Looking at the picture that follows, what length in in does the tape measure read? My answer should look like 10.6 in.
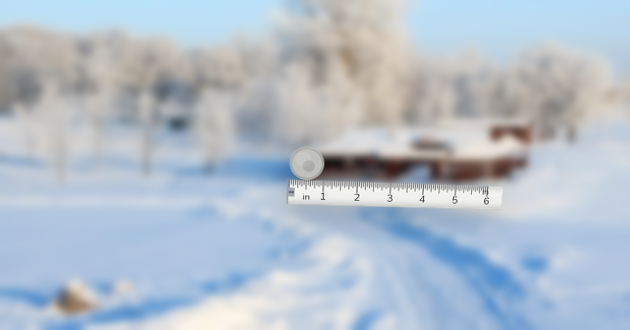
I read 1 in
